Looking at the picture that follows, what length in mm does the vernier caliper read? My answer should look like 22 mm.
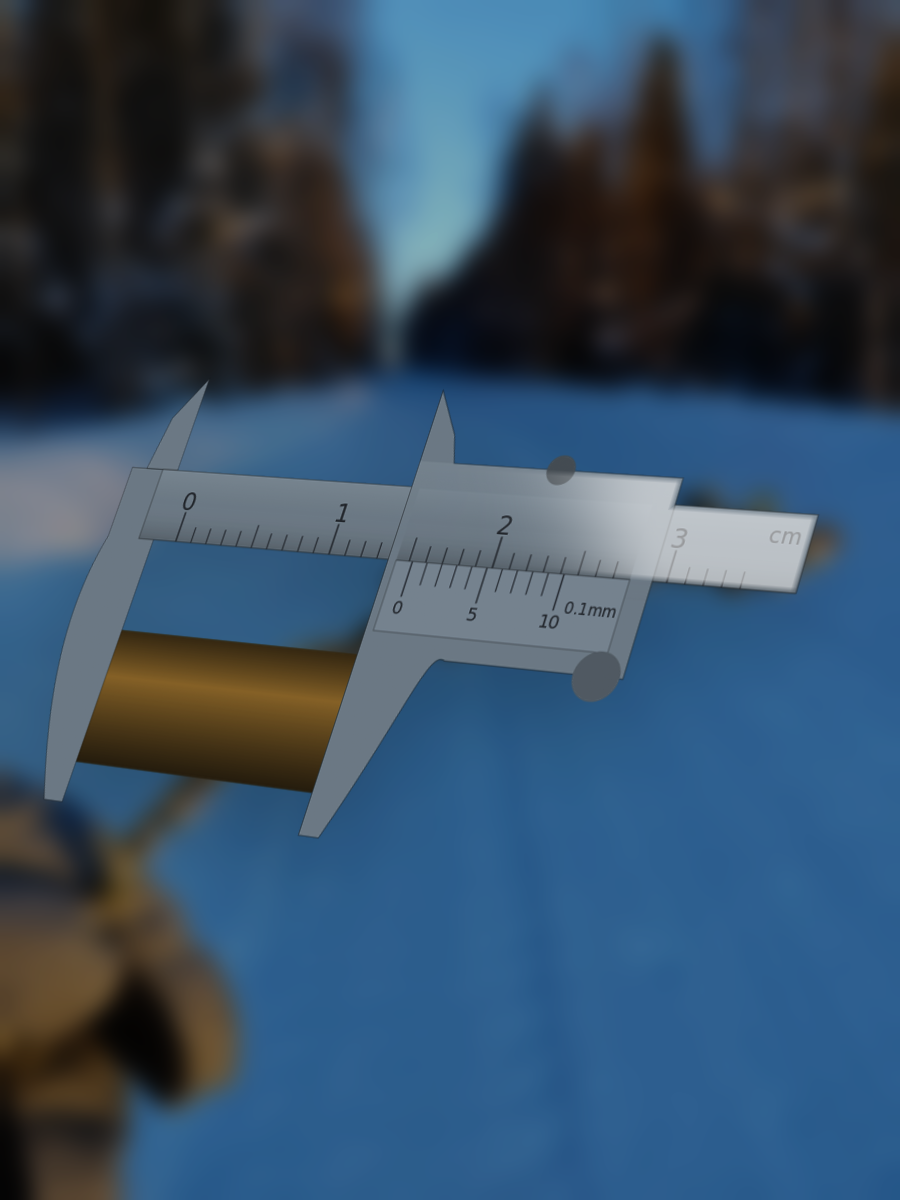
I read 15.2 mm
